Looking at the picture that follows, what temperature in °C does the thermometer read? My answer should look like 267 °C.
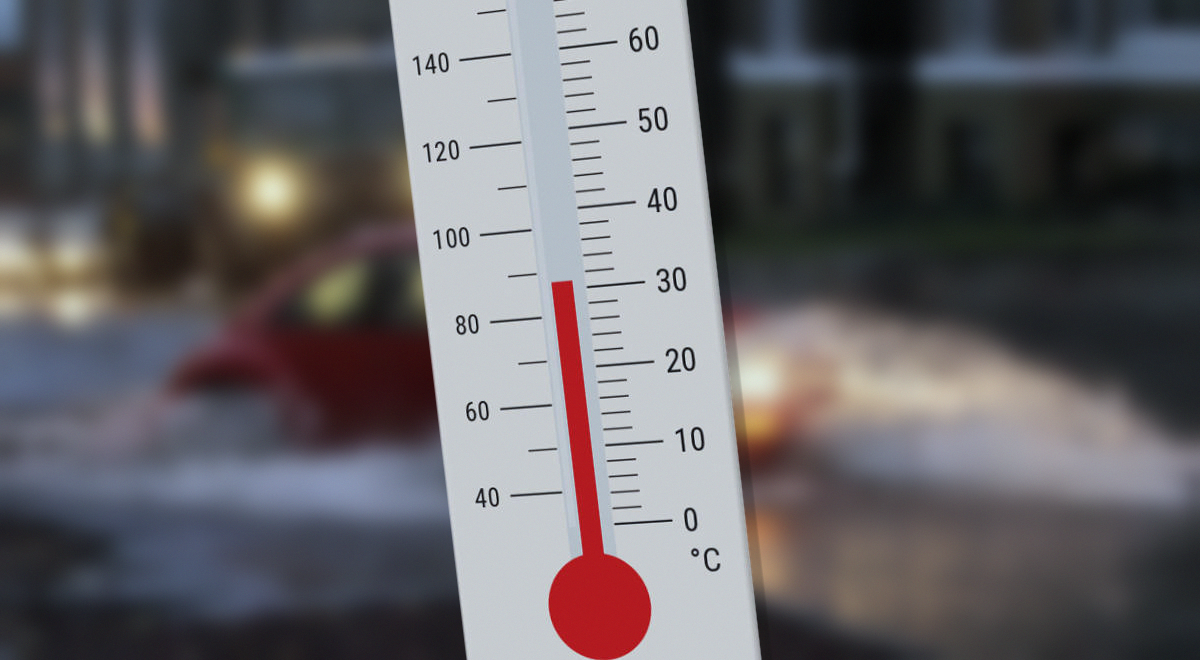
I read 31 °C
